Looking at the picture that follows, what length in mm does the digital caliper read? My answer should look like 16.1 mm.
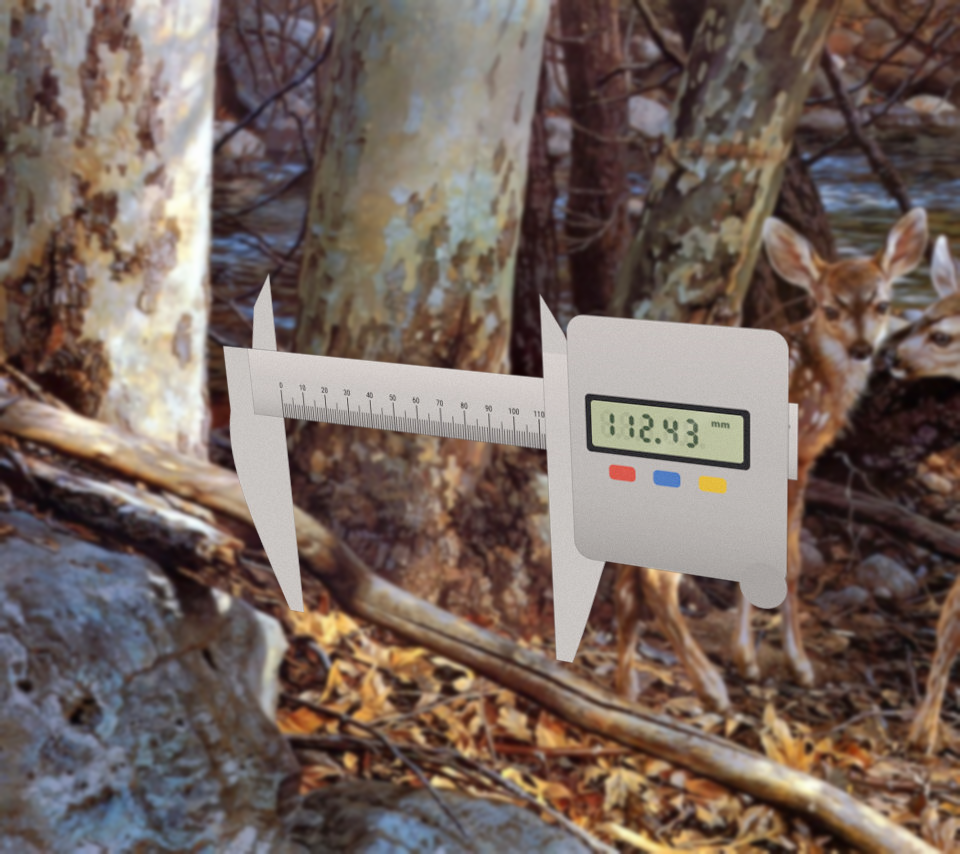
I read 112.43 mm
